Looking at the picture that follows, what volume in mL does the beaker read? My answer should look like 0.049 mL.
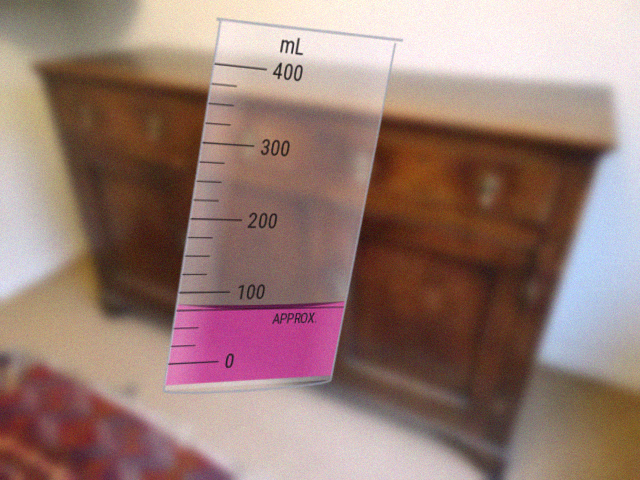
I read 75 mL
